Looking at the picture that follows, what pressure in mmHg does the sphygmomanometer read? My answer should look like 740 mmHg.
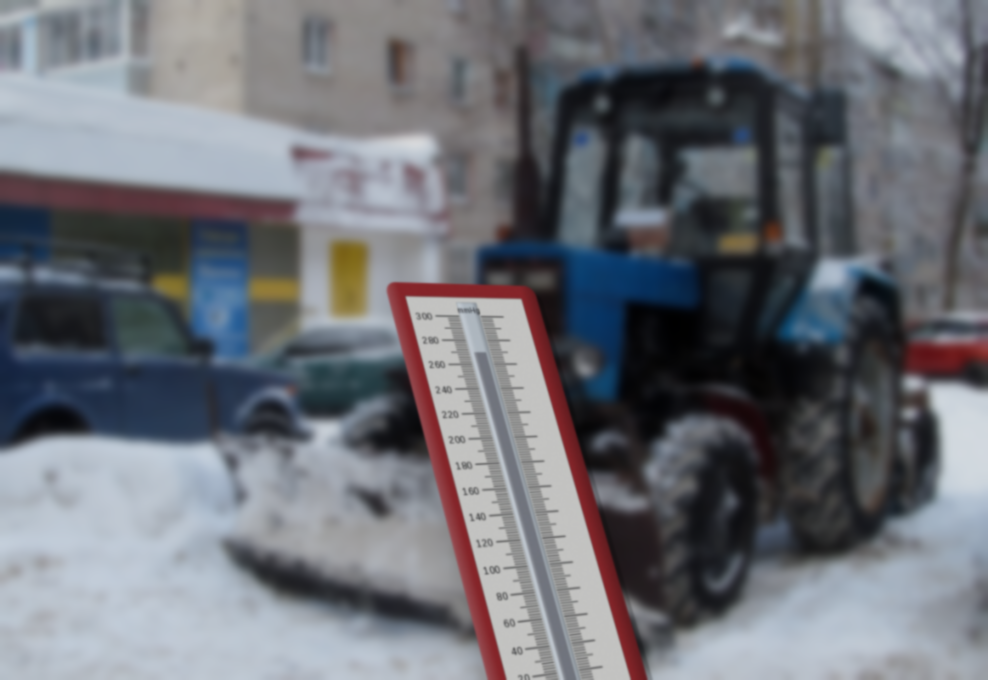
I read 270 mmHg
